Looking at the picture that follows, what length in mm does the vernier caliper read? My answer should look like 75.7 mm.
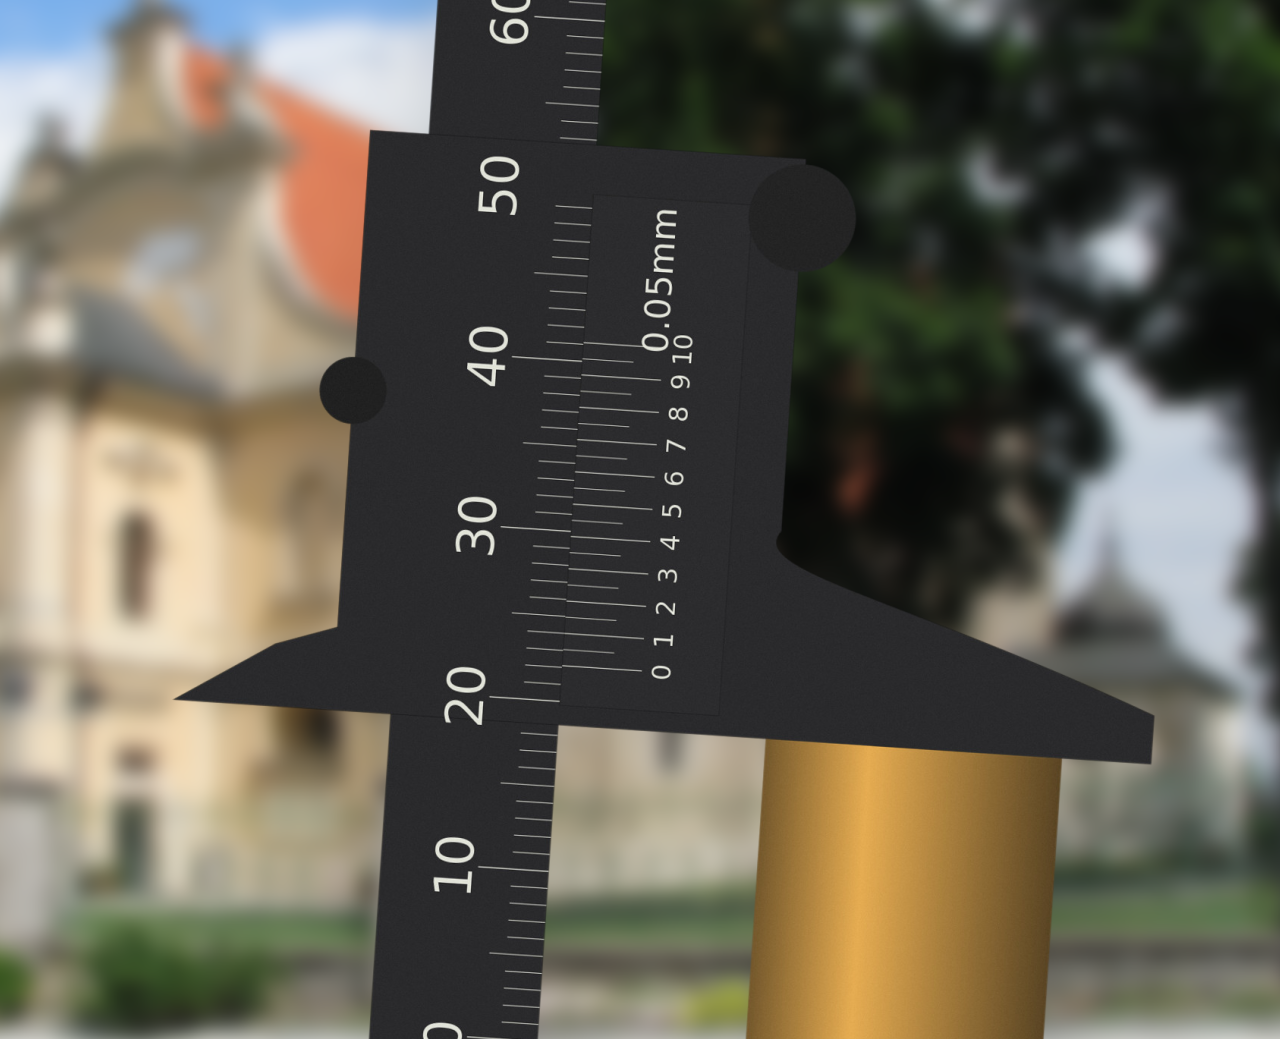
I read 22.1 mm
